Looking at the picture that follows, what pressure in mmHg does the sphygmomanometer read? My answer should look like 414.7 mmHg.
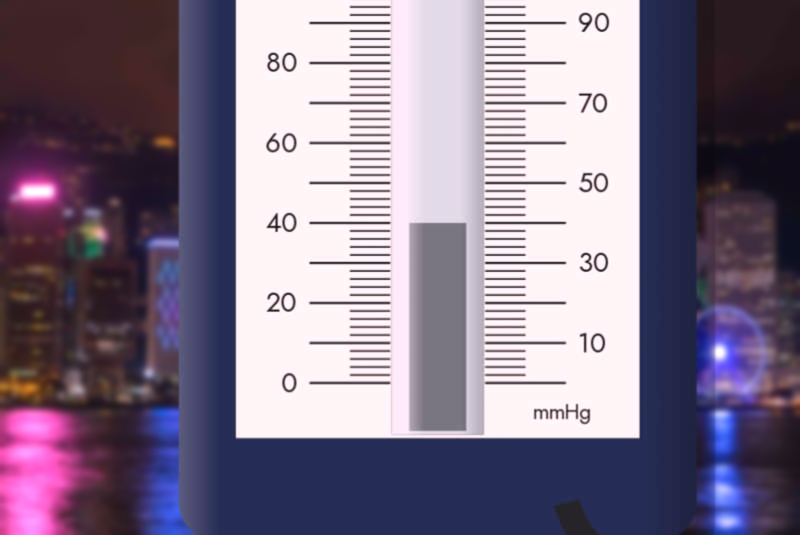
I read 40 mmHg
